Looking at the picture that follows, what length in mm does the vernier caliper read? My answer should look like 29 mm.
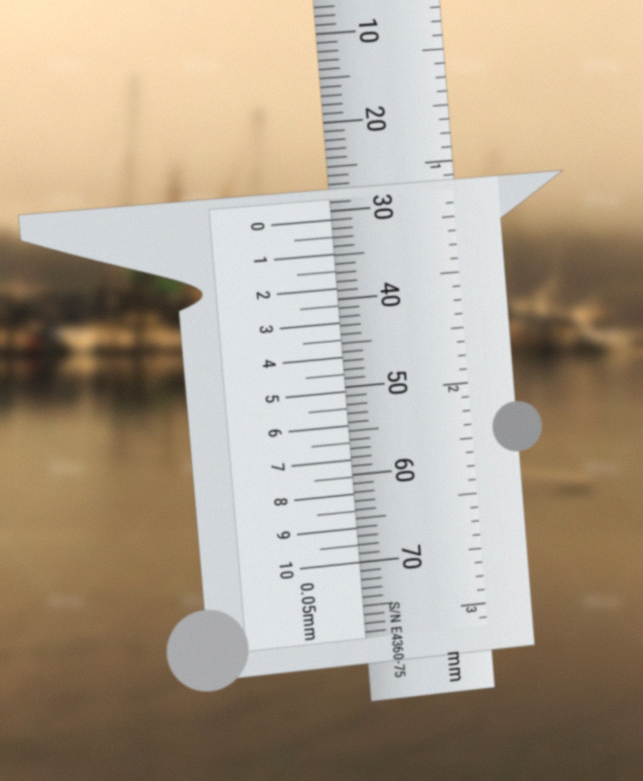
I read 31.0 mm
